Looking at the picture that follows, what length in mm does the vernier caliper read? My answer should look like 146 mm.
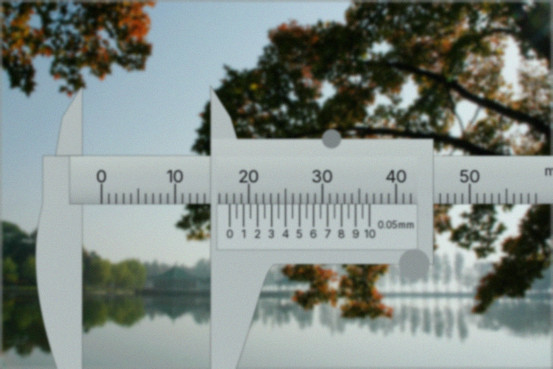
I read 17.4 mm
